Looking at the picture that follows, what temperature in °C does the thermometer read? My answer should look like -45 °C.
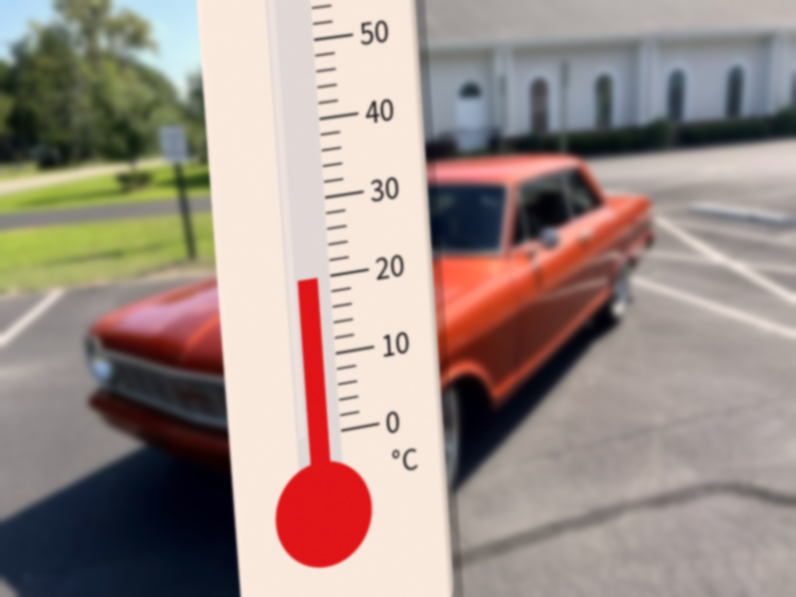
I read 20 °C
